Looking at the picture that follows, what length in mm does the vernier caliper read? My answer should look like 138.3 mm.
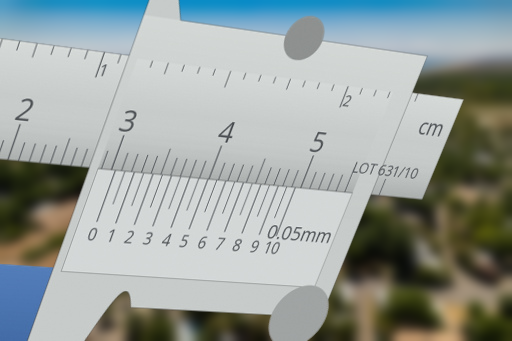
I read 30.4 mm
